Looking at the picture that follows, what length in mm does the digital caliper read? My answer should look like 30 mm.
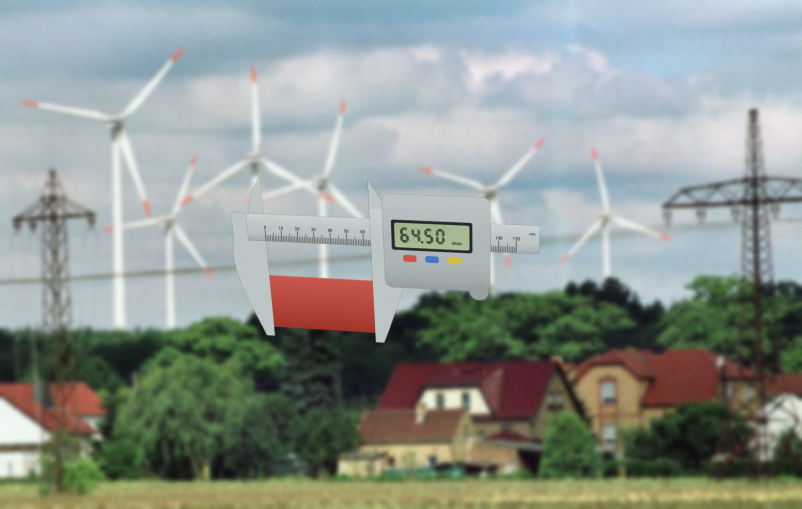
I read 64.50 mm
